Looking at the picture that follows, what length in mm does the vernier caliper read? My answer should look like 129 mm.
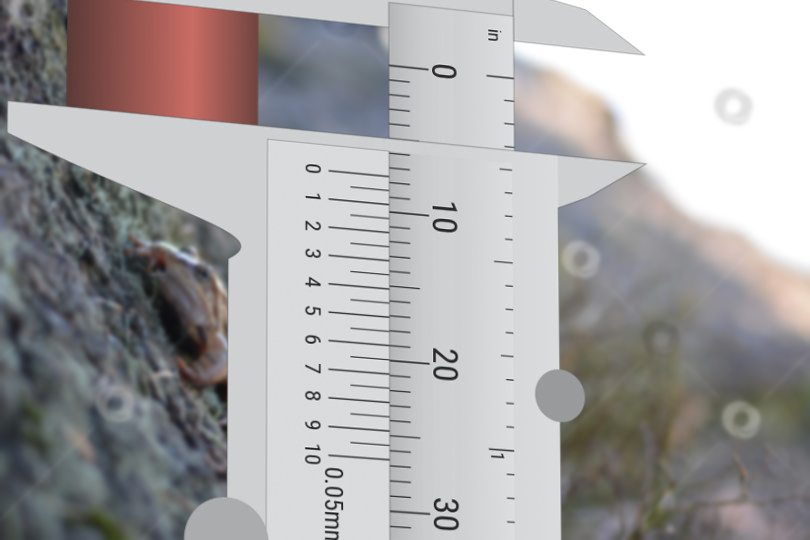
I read 7.6 mm
